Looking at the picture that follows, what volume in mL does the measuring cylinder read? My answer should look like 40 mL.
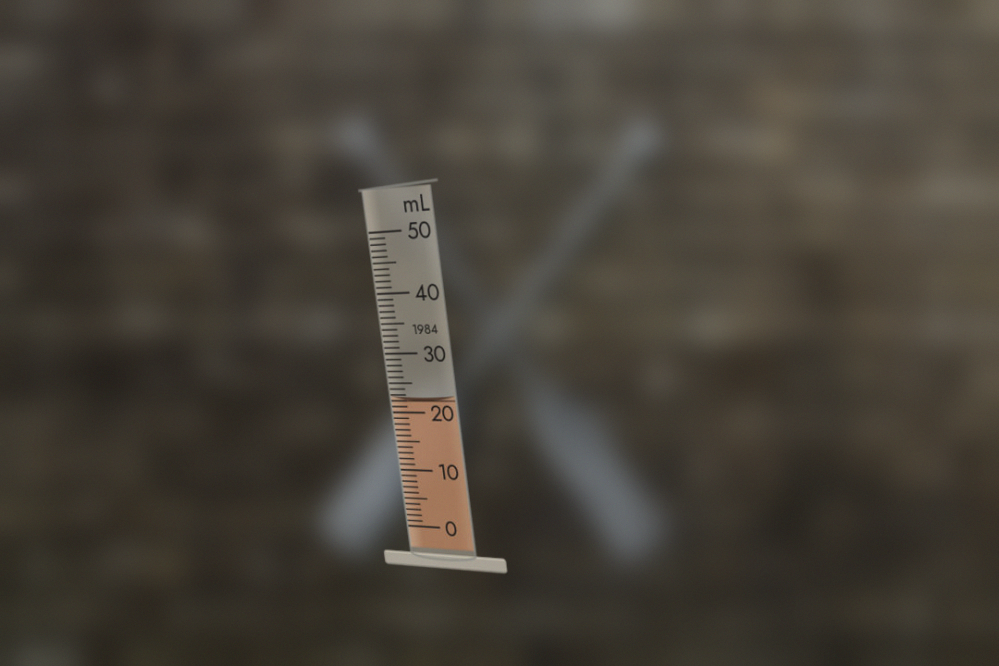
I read 22 mL
